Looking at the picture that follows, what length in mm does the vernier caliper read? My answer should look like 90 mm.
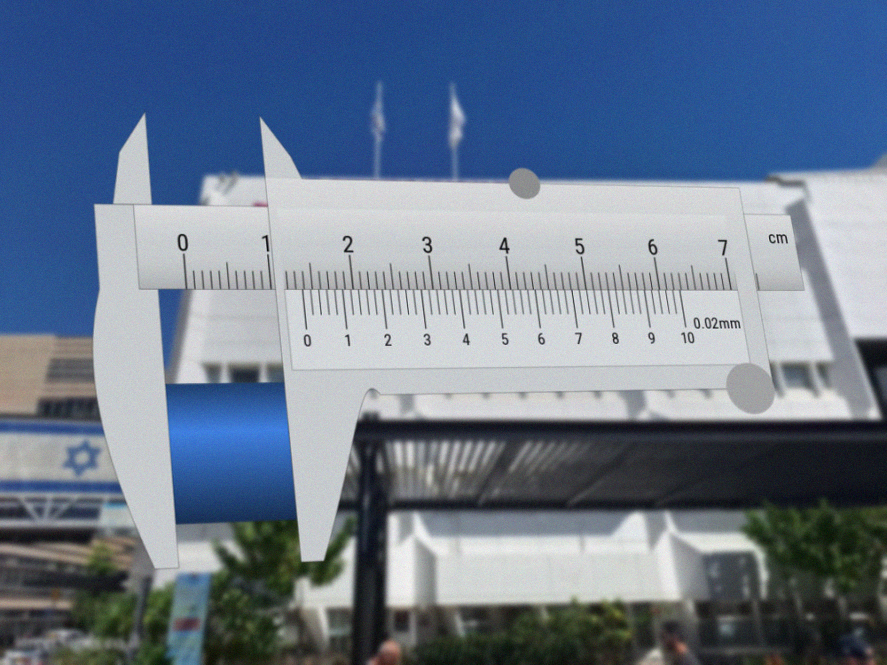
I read 13.8 mm
